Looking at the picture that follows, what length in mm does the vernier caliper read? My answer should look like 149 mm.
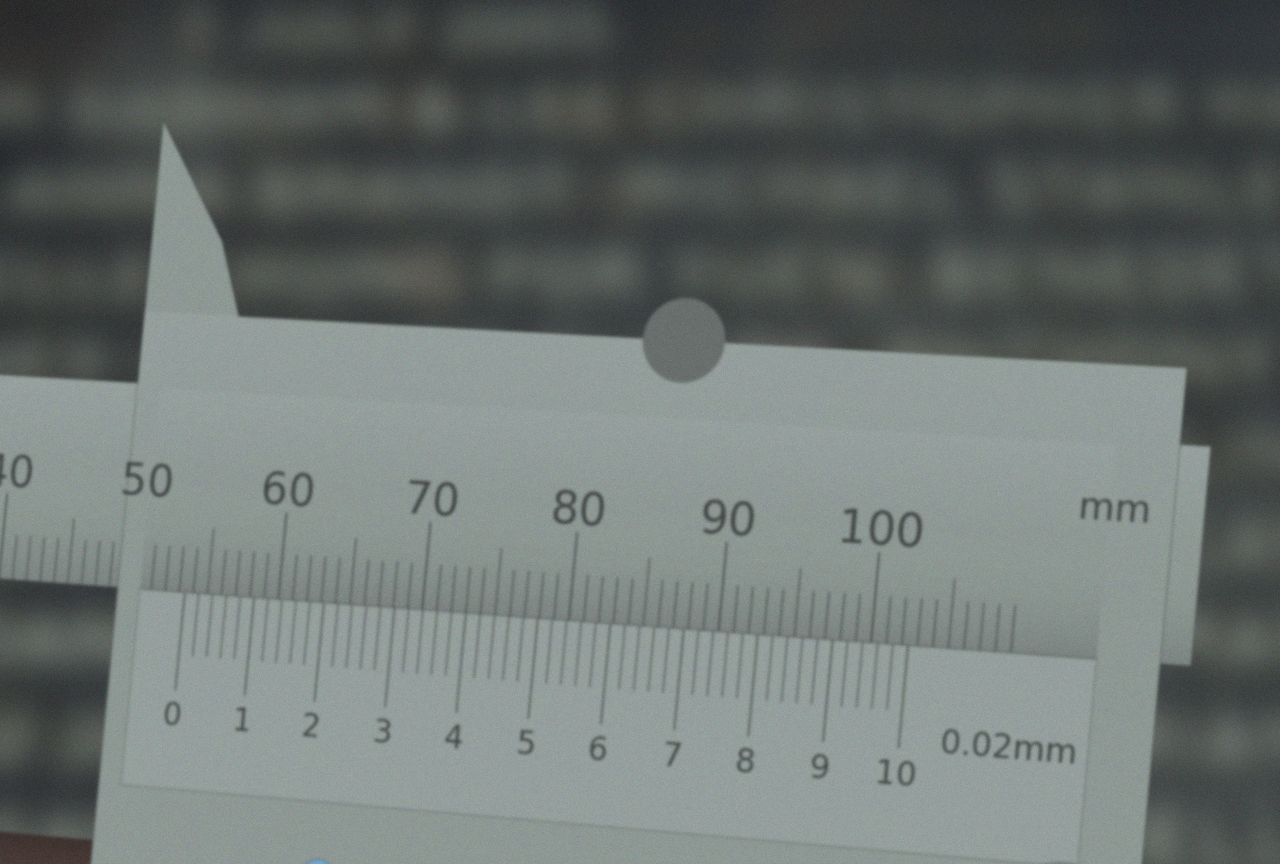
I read 53.4 mm
